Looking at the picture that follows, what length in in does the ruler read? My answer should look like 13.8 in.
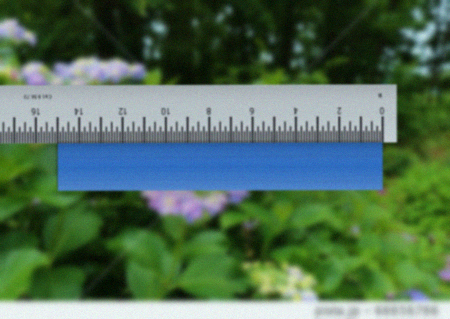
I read 15 in
